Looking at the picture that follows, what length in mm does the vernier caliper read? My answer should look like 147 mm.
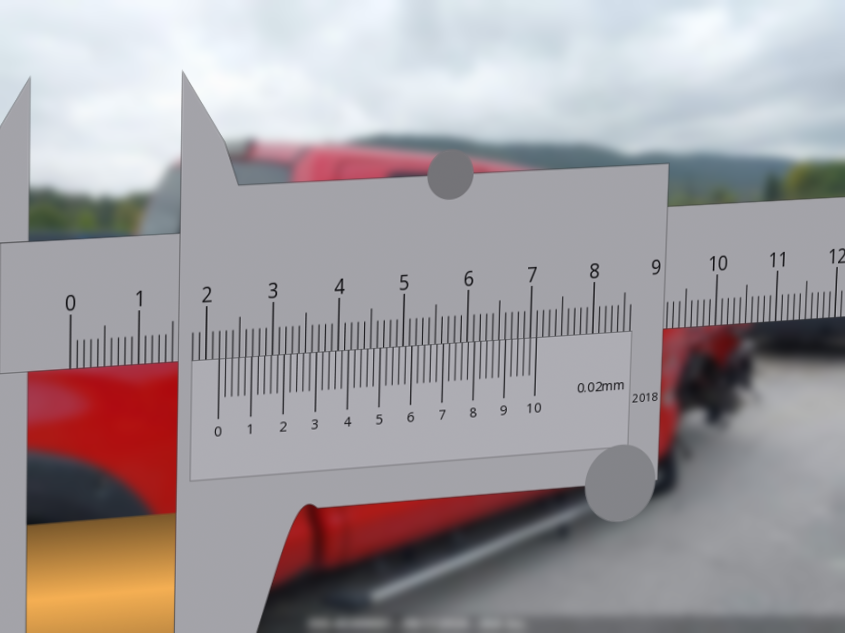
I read 22.0 mm
